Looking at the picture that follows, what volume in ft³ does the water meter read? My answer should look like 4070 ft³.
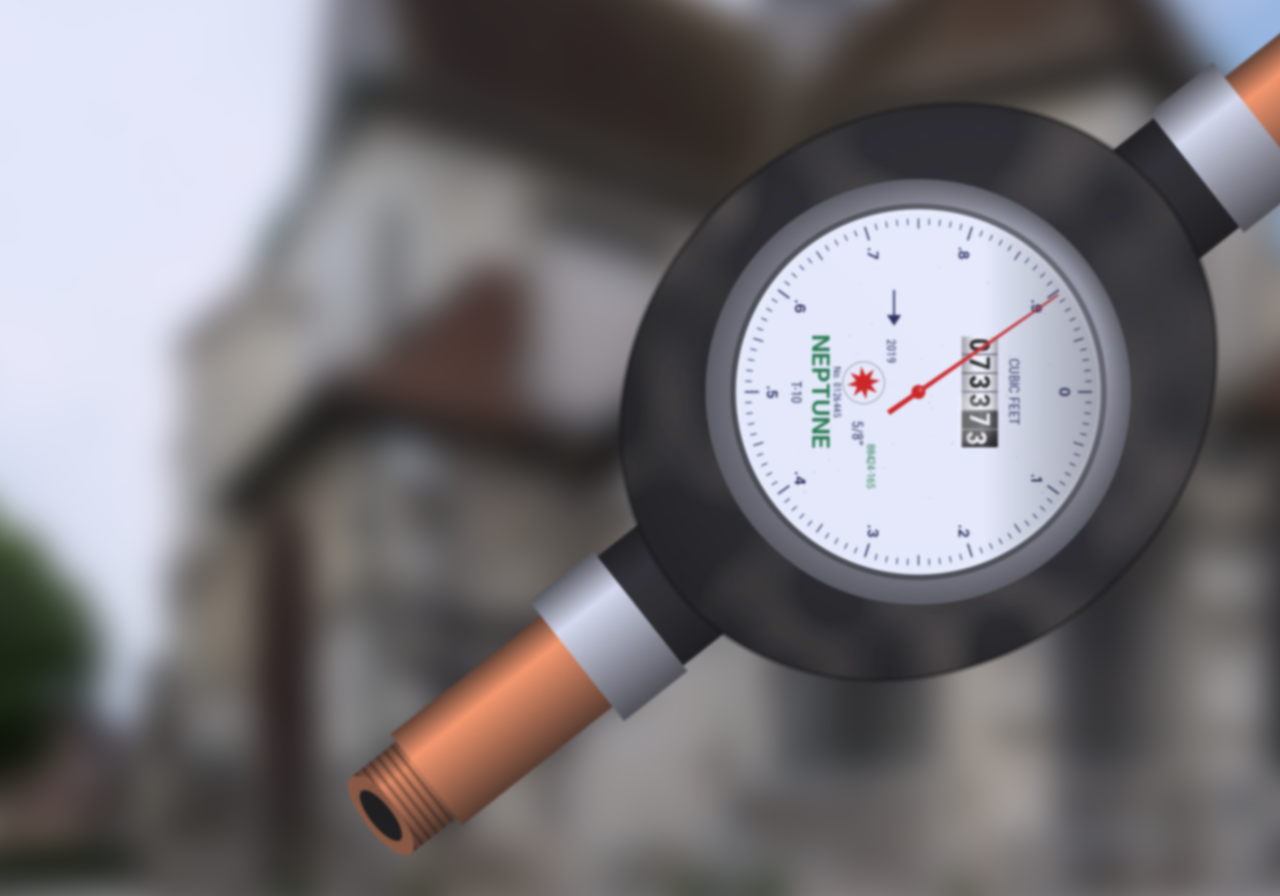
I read 73372.90 ft³
